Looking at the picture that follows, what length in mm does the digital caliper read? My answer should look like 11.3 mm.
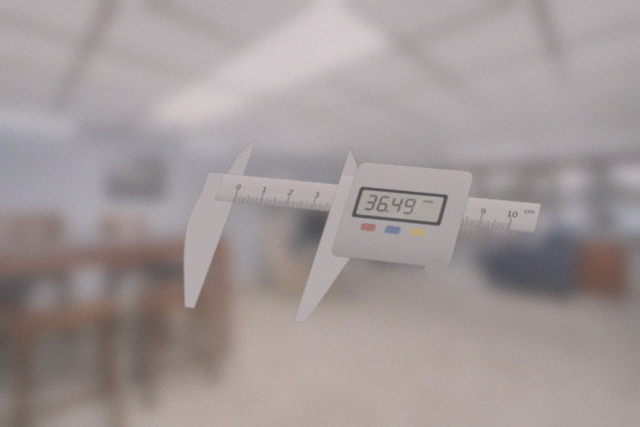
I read 36.49 mm
